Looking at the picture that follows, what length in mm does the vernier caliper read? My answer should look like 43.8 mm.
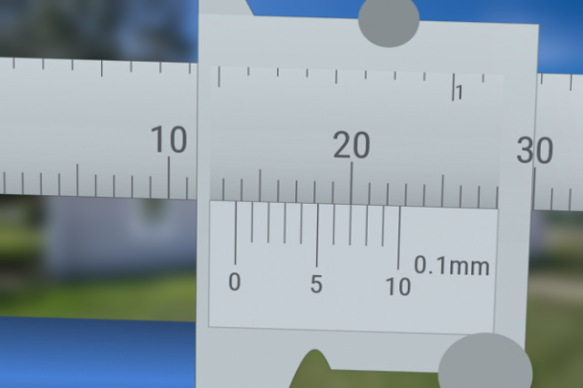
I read 13.7 mm
